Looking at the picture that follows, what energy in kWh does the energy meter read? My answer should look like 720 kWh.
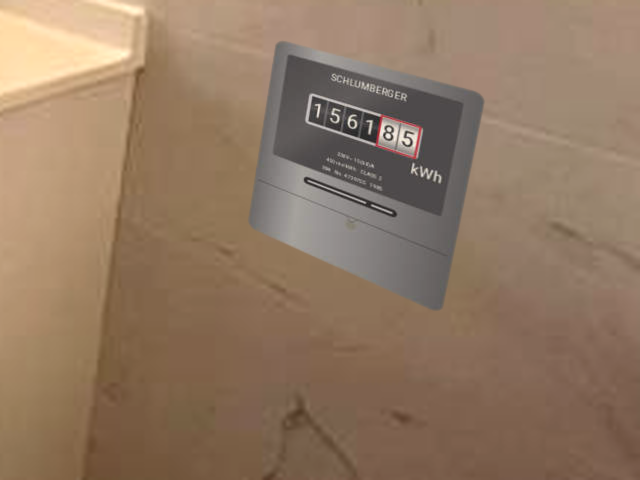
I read 1561.85 kWh
